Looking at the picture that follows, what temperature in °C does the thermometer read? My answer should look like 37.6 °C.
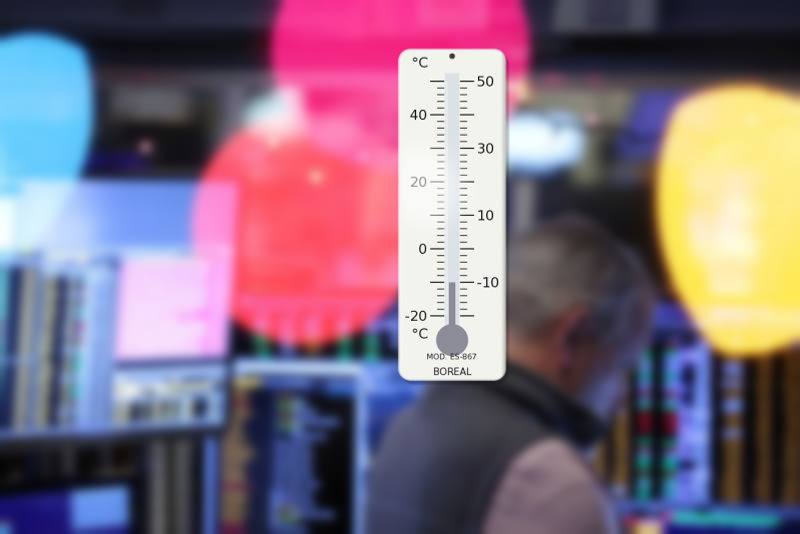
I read -10 °C
